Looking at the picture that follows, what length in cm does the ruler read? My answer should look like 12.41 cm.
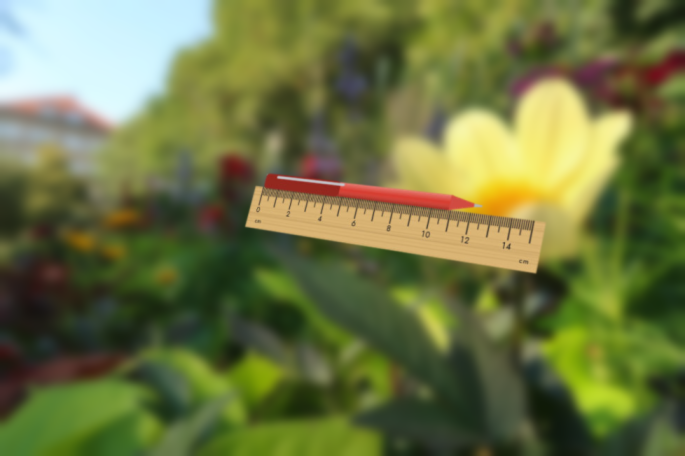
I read 12.5 cm
